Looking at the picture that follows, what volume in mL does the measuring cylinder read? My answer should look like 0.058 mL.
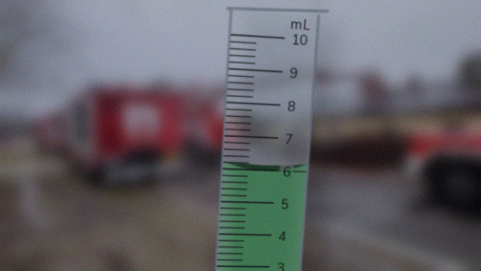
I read 6 mL
